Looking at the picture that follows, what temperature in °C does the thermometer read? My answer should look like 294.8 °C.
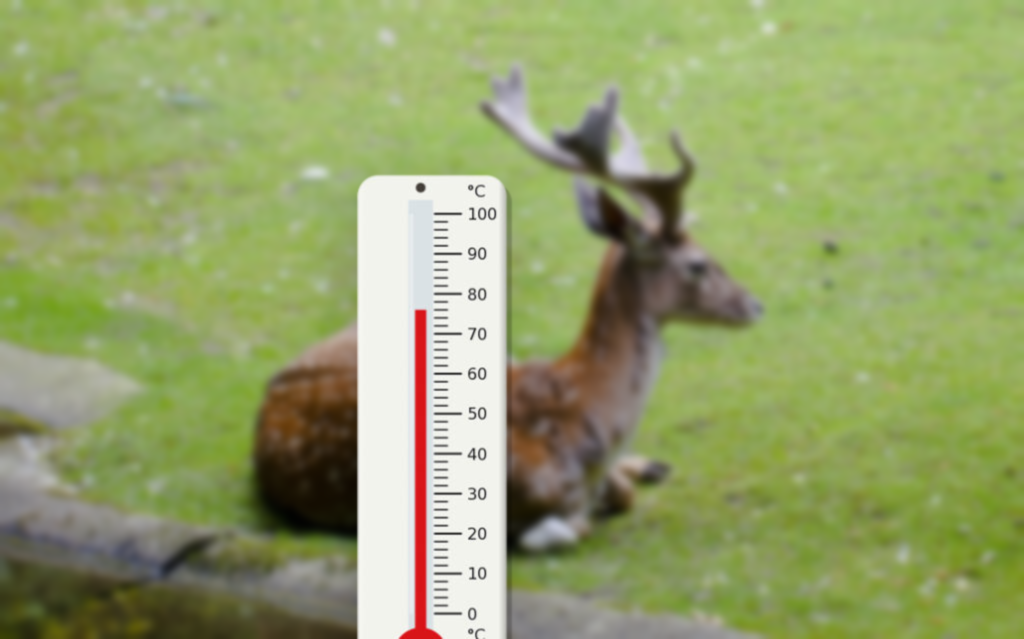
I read 76 °C
